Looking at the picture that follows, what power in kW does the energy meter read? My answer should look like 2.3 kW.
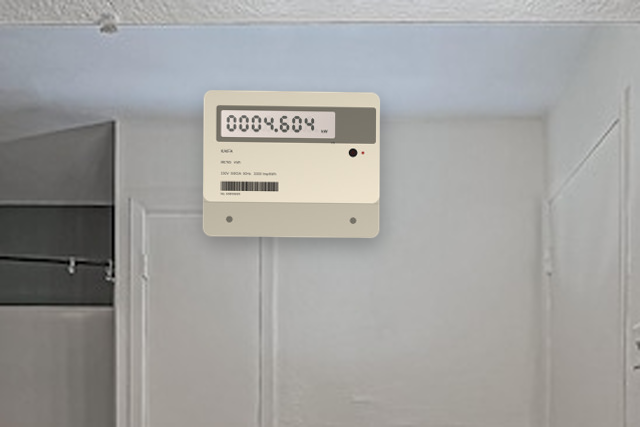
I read 4.604 kW
